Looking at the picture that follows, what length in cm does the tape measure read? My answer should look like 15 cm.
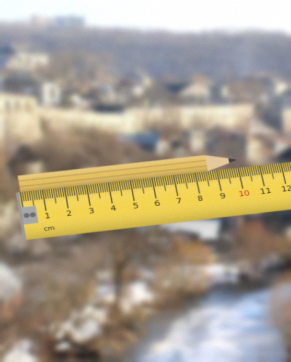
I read 10 cm
